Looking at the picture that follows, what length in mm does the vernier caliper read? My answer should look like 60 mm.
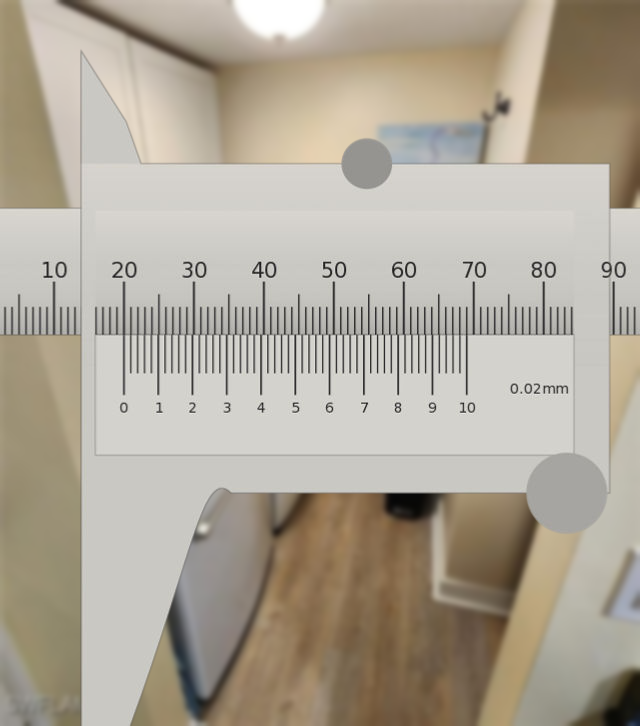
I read 20.0 mm
